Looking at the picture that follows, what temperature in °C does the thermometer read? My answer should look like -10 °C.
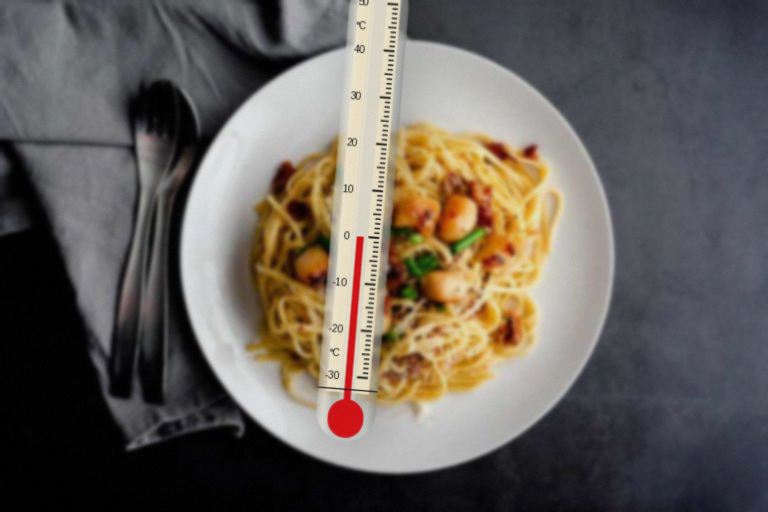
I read 0 °C
